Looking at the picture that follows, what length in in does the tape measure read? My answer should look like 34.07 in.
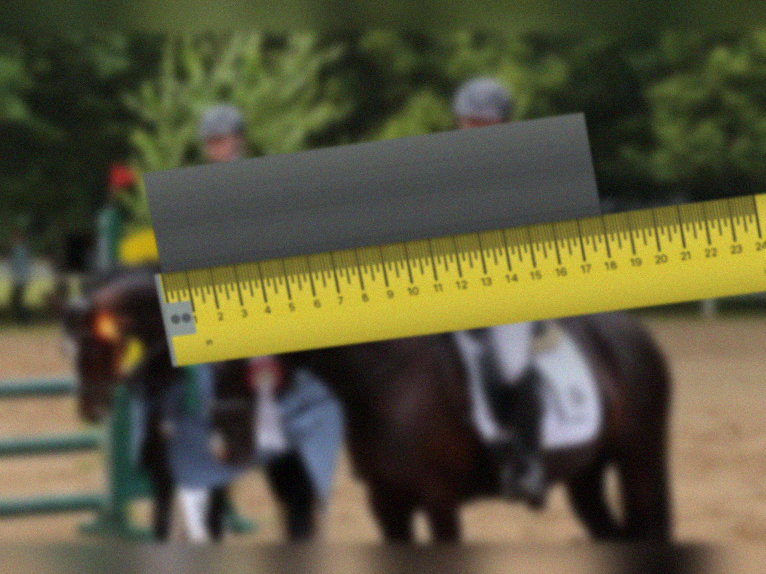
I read 18 in
